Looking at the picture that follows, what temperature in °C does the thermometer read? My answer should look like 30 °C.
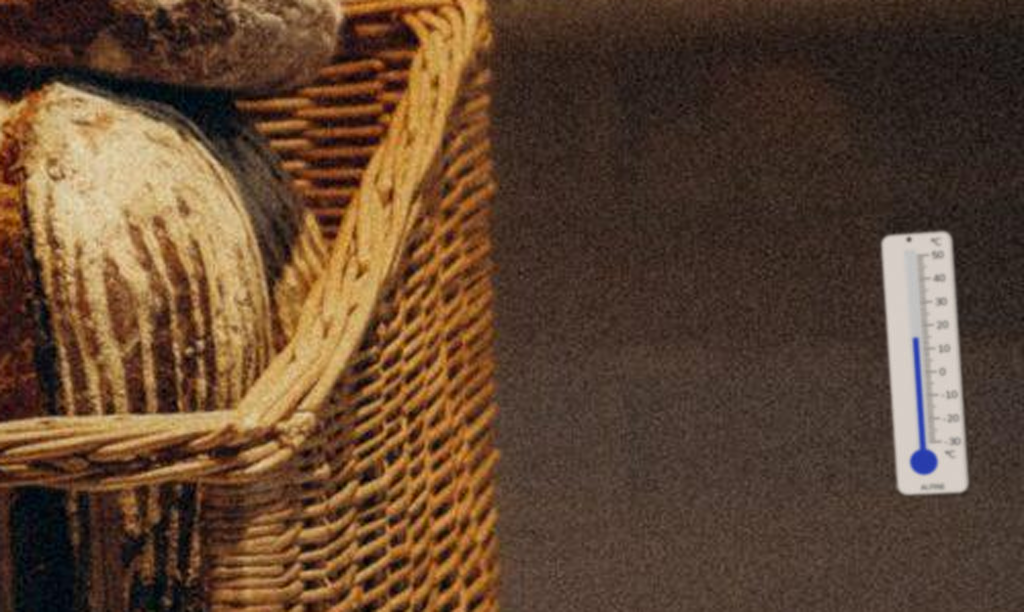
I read 15 °C
